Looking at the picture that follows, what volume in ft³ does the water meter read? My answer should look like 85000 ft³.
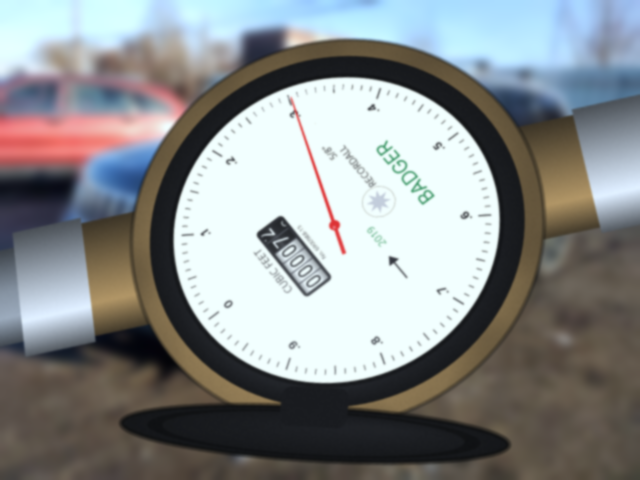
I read 72.30 ft³
